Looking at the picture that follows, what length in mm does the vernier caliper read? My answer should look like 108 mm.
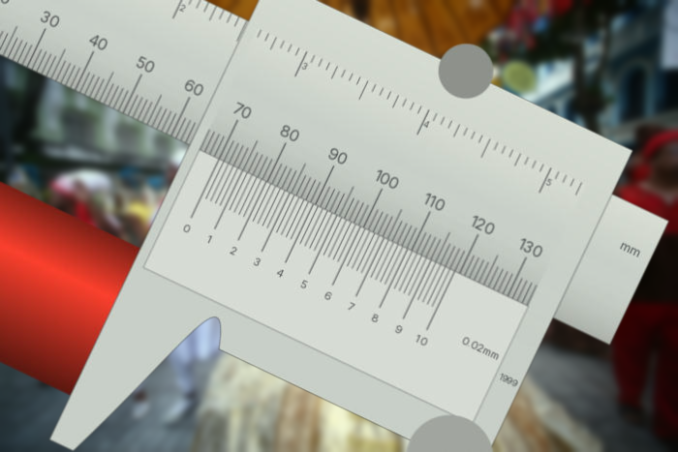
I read 70.0 mm
